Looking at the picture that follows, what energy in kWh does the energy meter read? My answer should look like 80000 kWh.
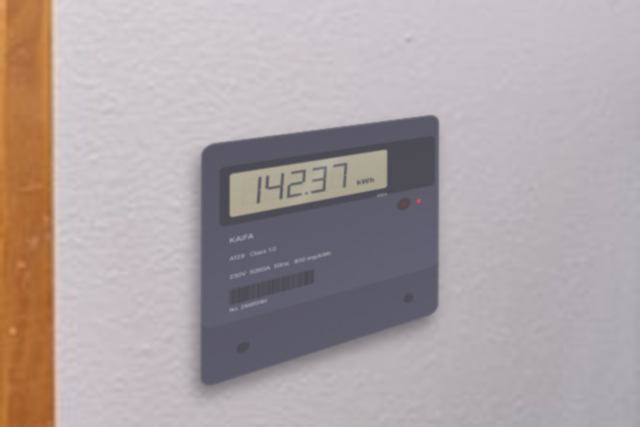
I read 142.37 kWh
